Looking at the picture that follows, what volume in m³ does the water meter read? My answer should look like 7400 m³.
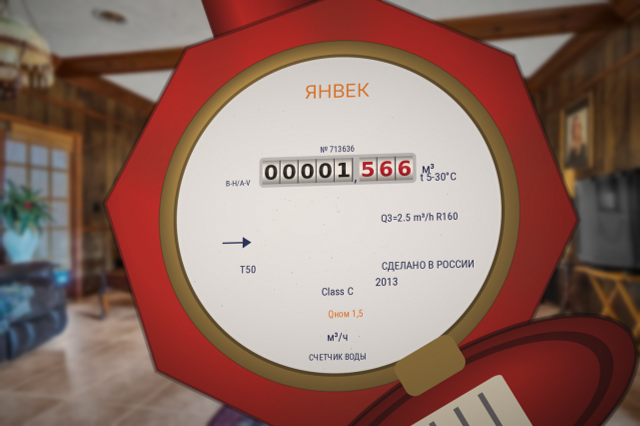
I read 1.566 m³
